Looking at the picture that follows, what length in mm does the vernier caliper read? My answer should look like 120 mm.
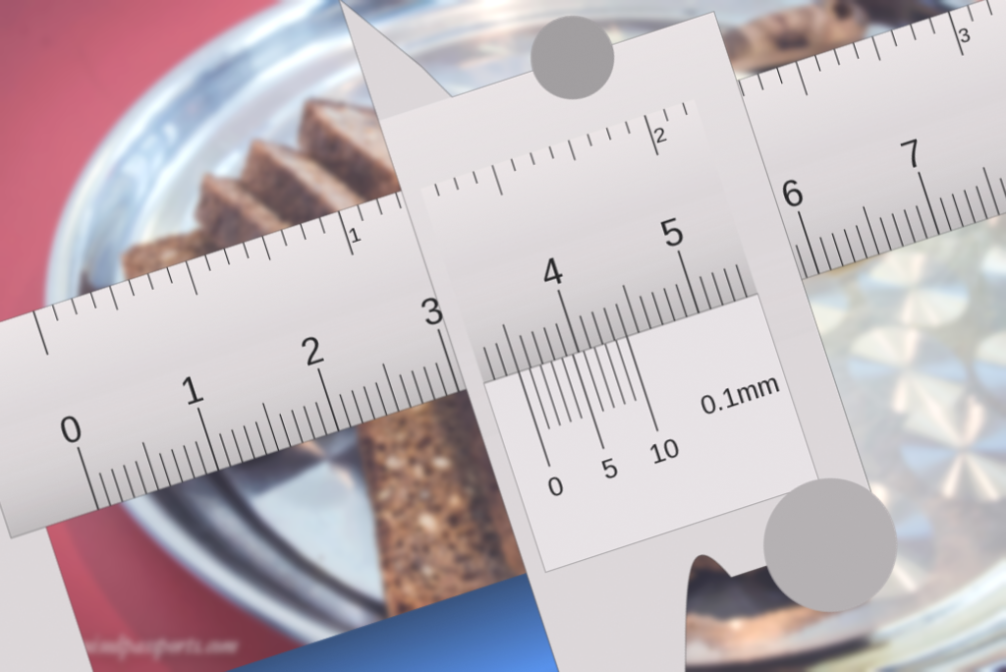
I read 35.0 mm
